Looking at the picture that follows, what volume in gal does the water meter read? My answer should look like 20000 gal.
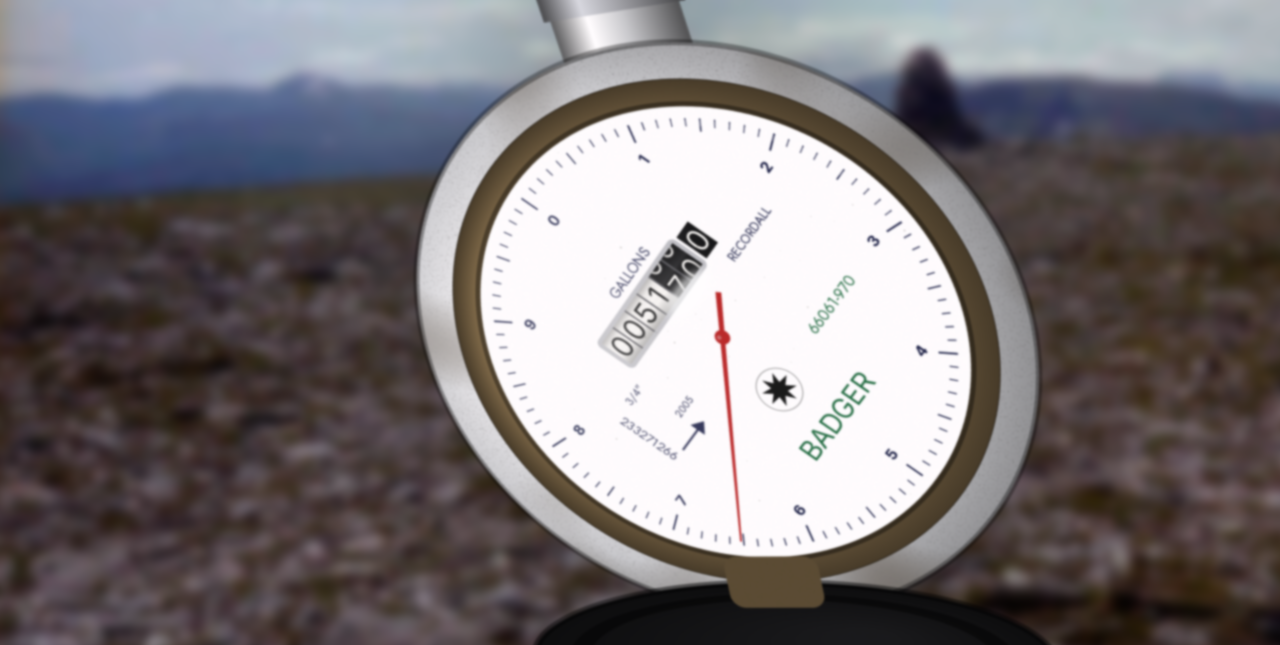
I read 51696.5 gal
